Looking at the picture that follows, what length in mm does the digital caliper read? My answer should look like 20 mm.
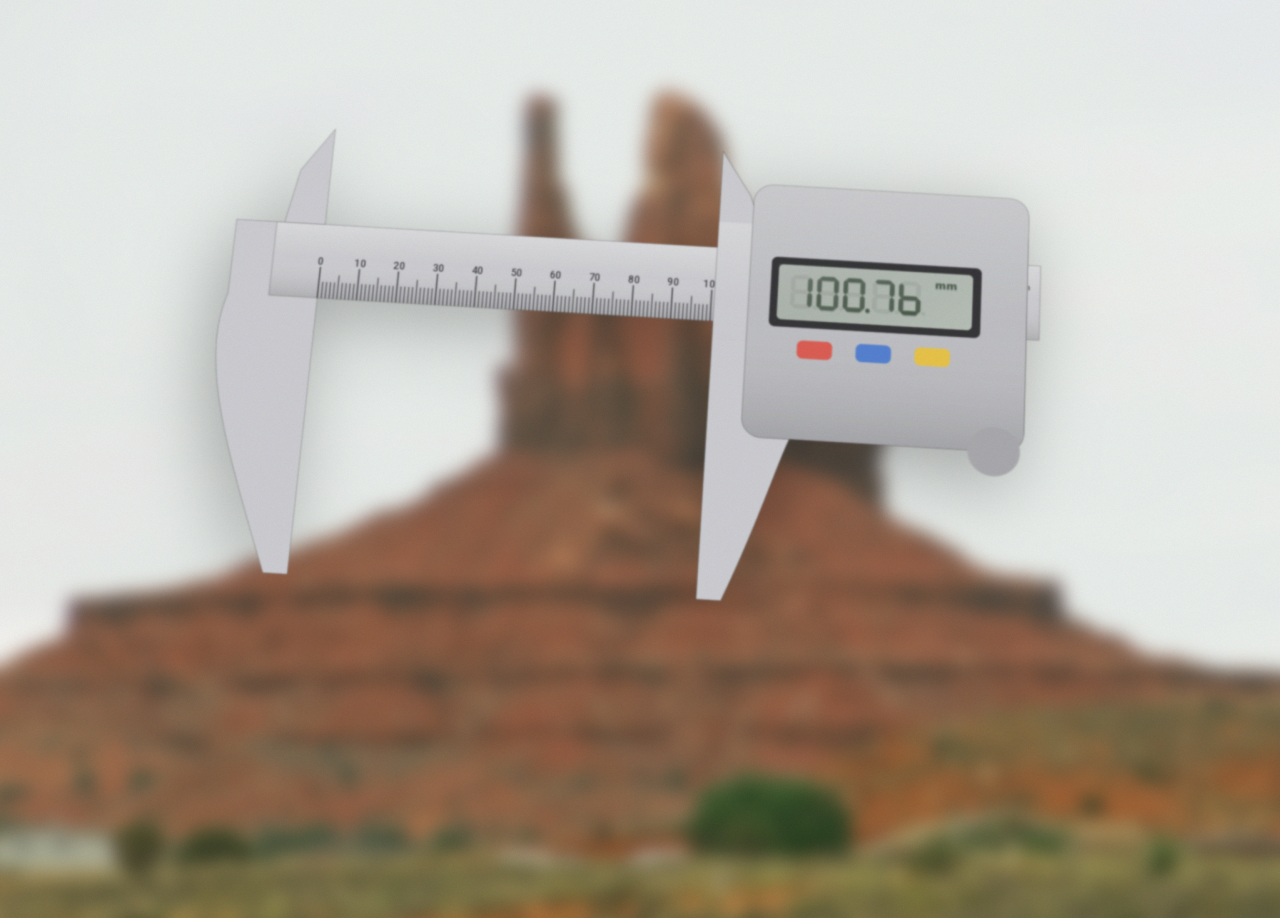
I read 100.76 mm
